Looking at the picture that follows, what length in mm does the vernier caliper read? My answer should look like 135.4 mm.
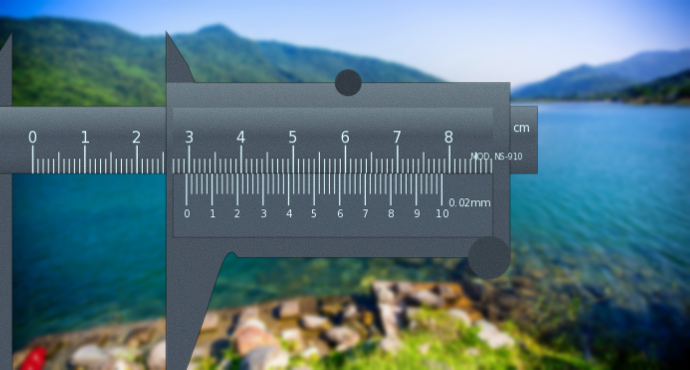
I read 29.5 mm
